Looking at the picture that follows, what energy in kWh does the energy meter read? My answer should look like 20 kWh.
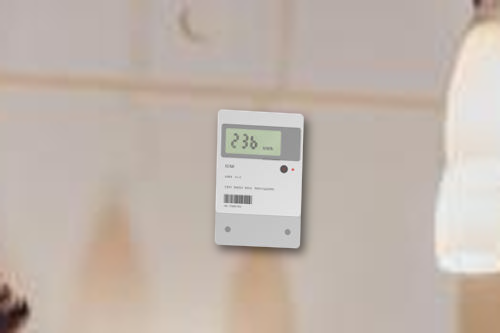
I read 236 kWh
